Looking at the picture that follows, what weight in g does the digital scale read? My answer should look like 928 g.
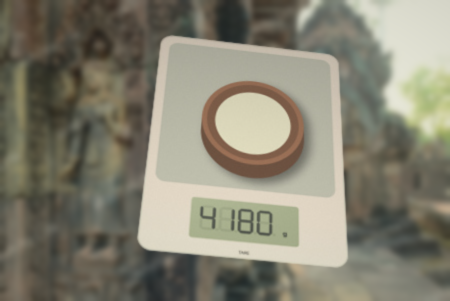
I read 4180 g
